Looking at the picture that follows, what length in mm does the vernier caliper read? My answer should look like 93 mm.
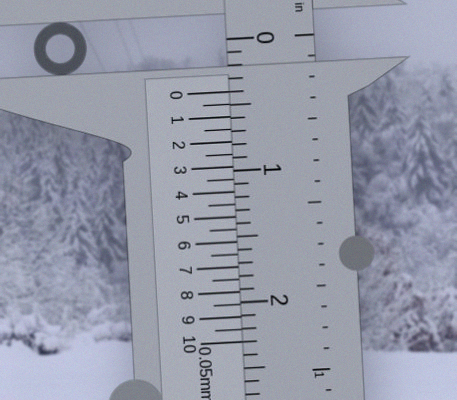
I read 4.0 mm
